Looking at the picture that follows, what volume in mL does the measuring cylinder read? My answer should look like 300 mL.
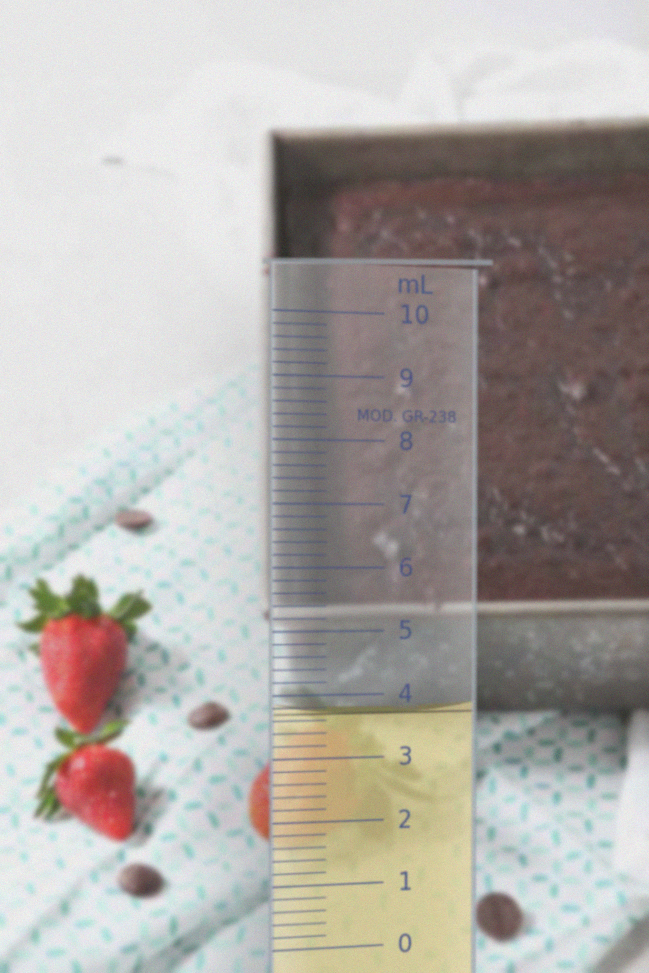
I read 3.7 mL
